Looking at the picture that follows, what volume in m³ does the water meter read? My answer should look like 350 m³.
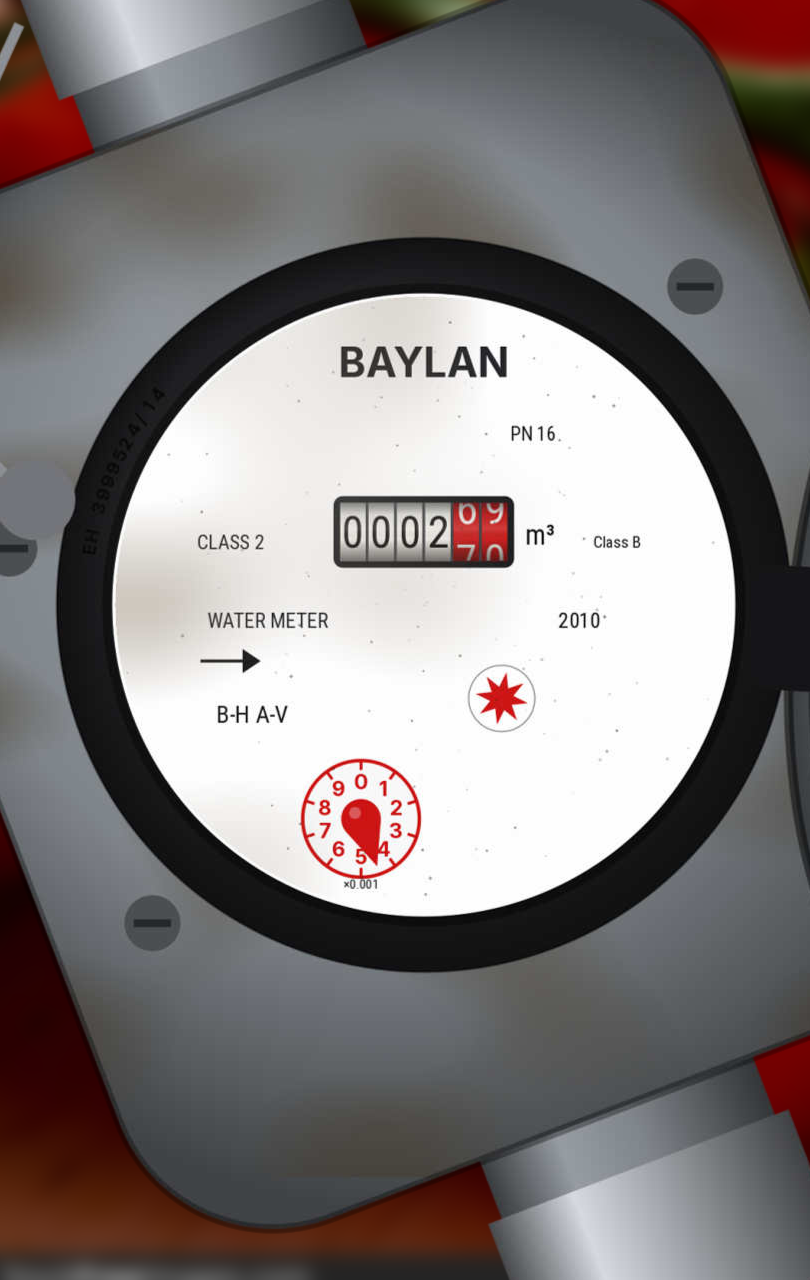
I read 2.694 m³
